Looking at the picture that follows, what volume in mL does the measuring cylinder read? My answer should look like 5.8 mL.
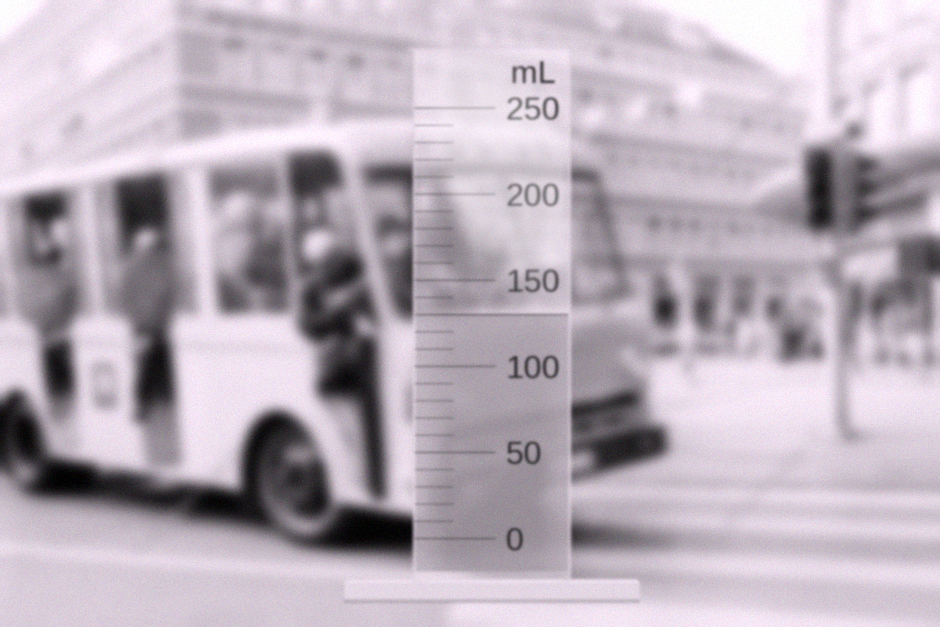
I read 130 mL
